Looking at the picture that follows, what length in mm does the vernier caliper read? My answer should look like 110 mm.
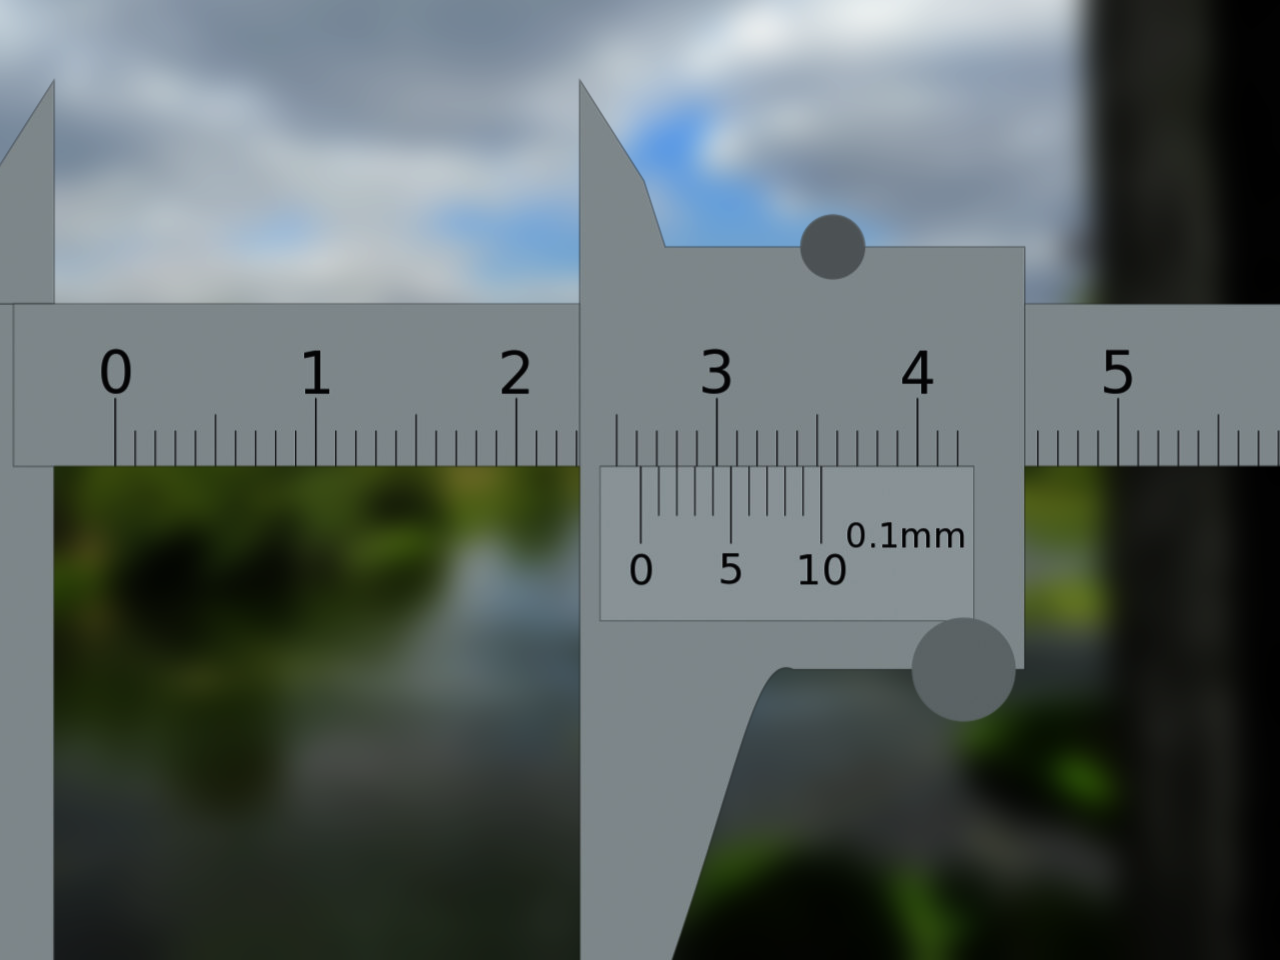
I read 26.2 mm
